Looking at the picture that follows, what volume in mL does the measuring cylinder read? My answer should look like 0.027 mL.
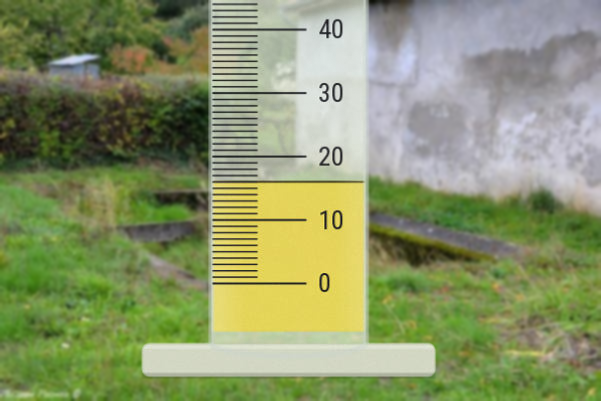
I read 16 mL
